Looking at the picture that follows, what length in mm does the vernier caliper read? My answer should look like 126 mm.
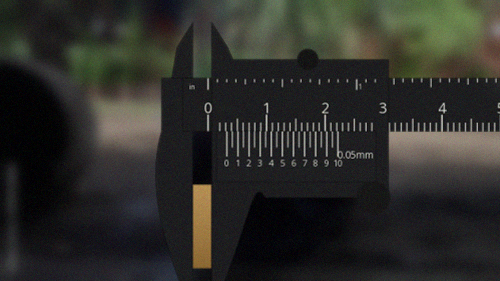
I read 3.2 mm
